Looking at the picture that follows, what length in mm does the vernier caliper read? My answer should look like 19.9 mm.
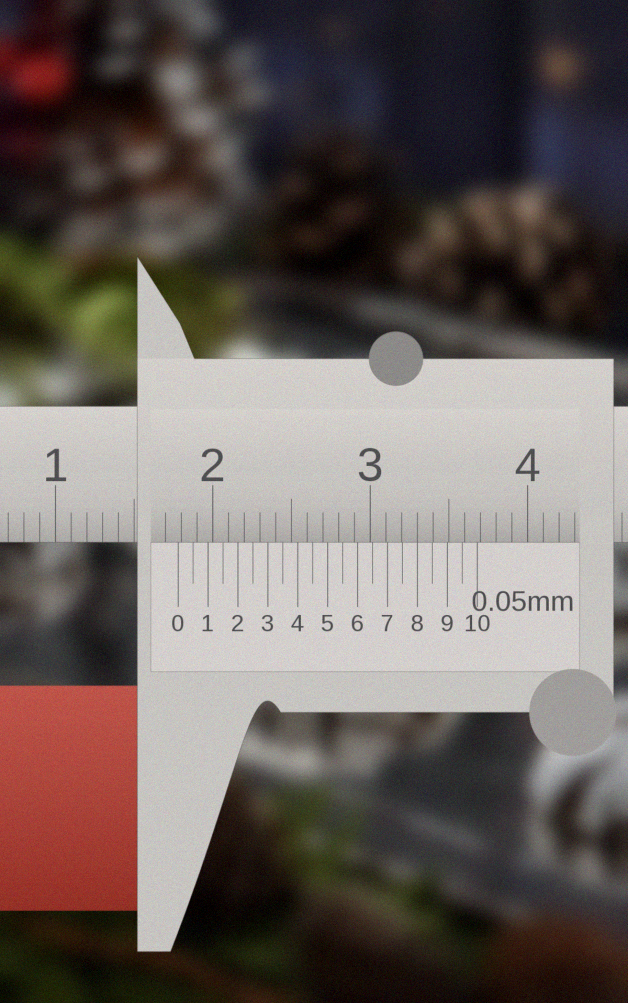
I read 17.8 mm
